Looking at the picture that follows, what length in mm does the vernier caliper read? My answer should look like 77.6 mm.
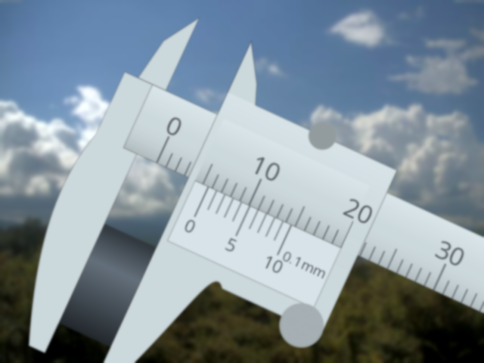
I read 5.6 mm
